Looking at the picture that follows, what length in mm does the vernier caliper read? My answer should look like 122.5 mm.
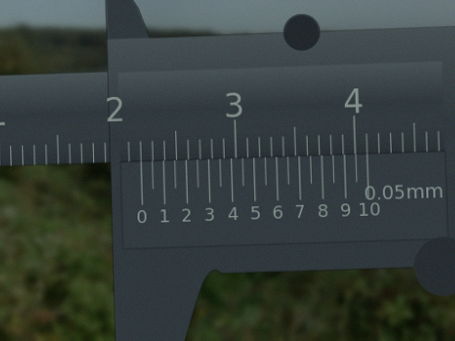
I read 22.0 mm
